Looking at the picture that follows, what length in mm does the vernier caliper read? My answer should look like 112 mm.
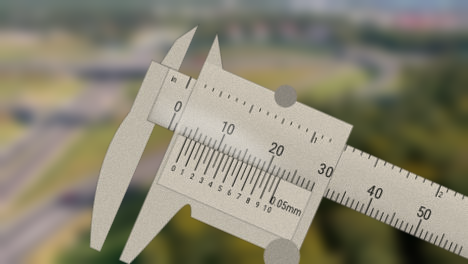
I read 3.8 mm
